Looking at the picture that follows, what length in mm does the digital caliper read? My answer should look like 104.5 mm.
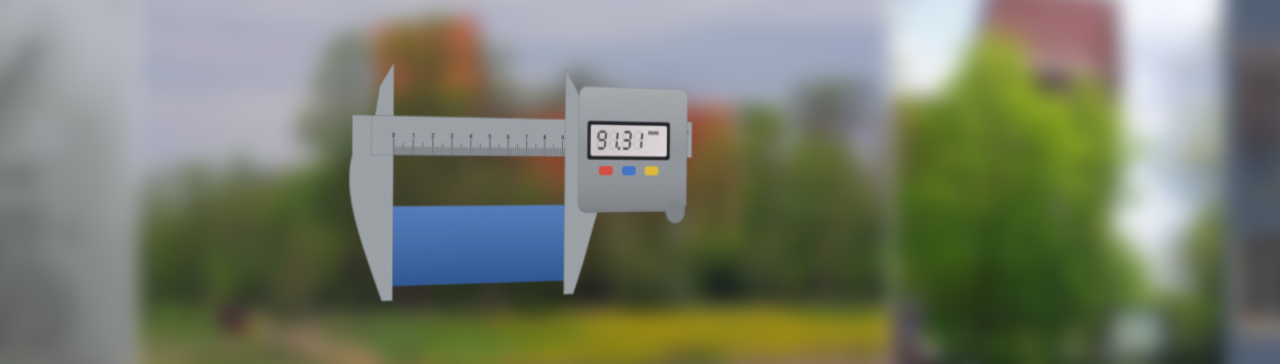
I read 91.31 mm
